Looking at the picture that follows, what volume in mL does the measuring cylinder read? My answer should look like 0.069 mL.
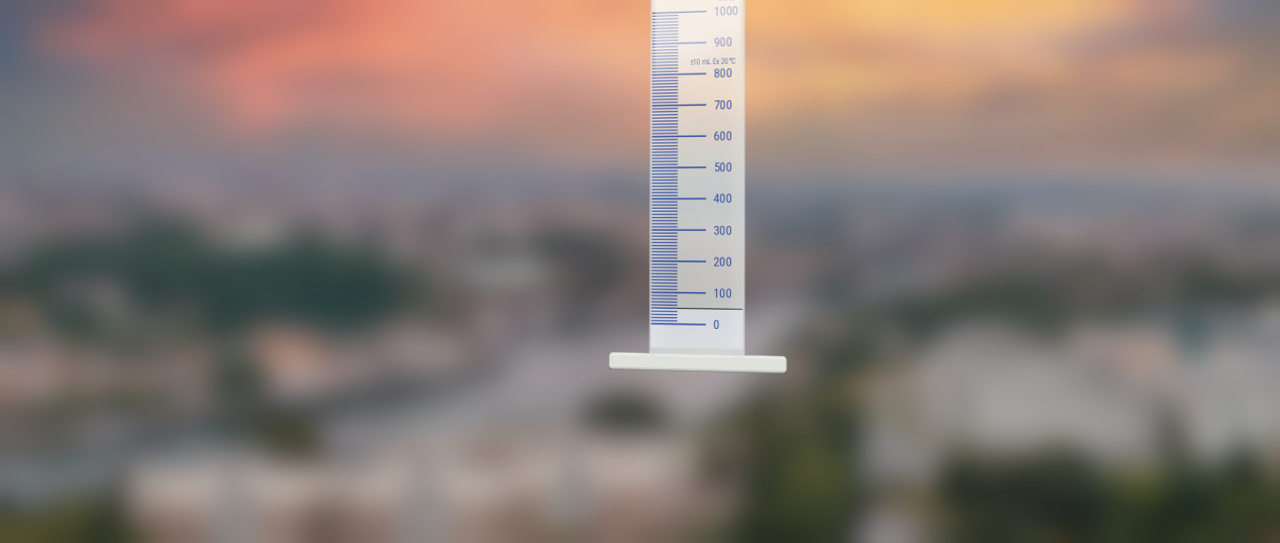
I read 50 mL
